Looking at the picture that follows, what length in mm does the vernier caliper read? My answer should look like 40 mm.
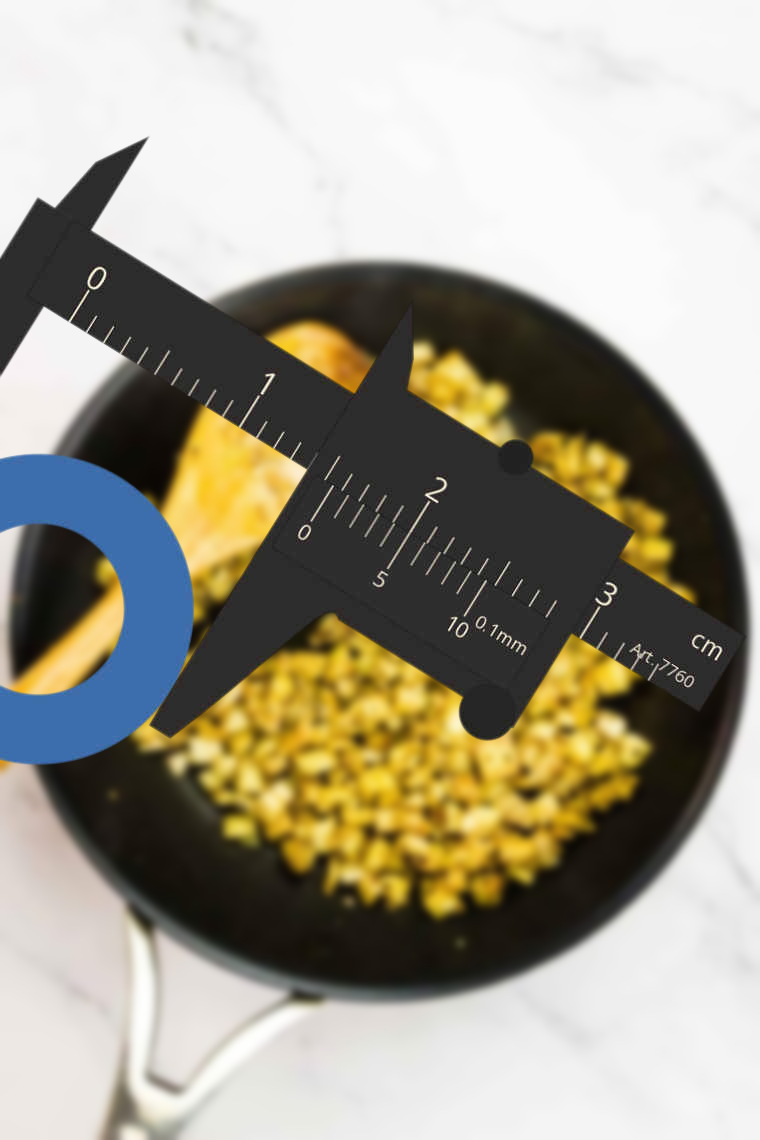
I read 15.5 mm
